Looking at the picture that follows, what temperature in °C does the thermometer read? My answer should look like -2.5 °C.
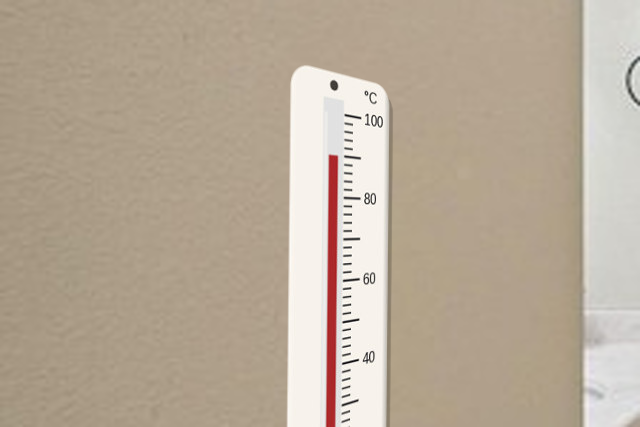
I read 90 °C
